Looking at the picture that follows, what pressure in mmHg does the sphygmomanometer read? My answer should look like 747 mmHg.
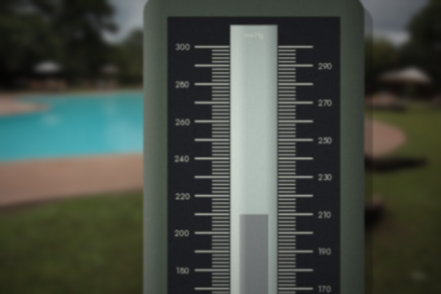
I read 210 mmHg
